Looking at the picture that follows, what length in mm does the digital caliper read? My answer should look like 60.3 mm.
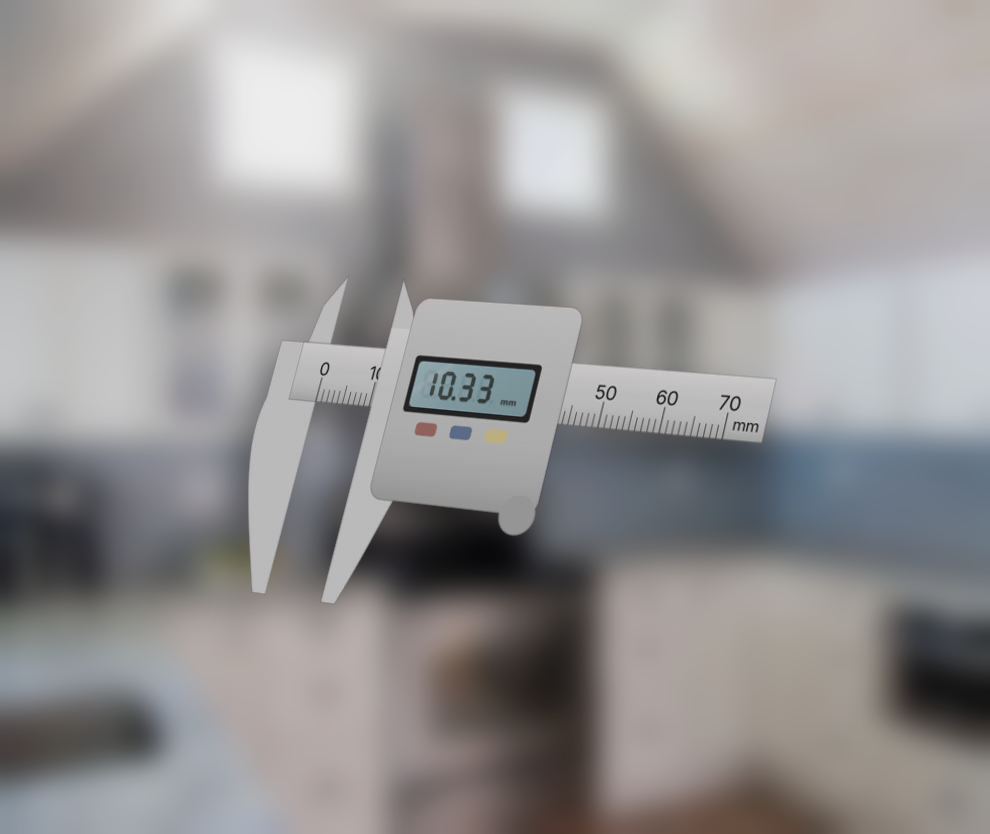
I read 10.33 mm
